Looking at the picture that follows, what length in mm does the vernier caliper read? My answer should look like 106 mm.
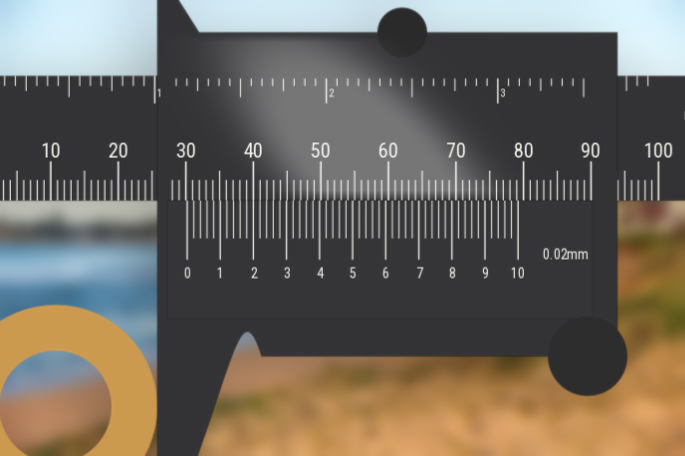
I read 30.2 mm
